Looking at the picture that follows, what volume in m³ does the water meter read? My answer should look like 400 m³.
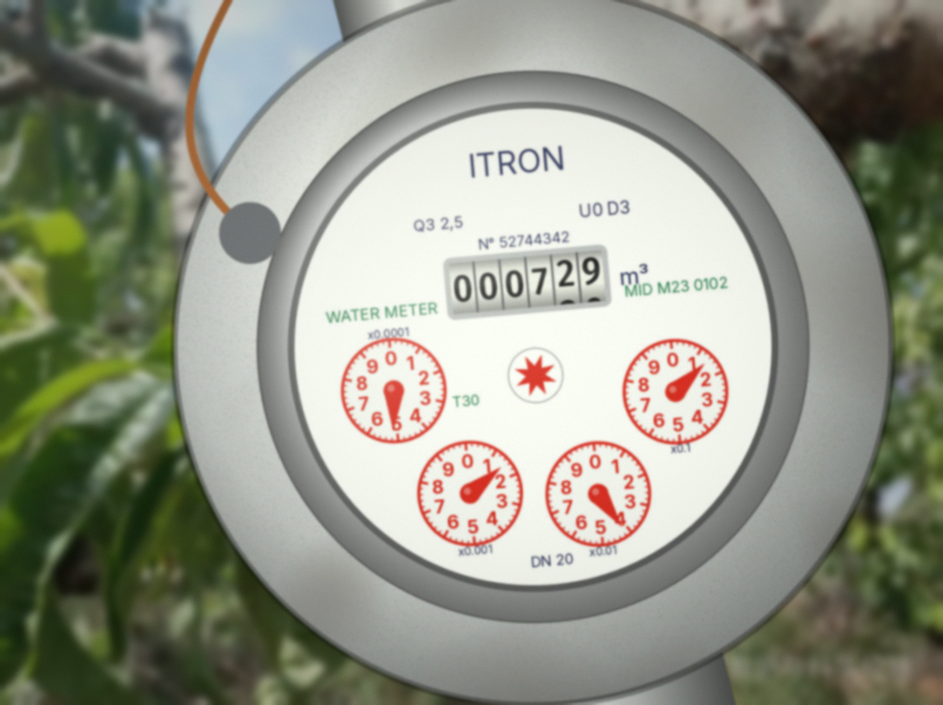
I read 729.1415 m³
